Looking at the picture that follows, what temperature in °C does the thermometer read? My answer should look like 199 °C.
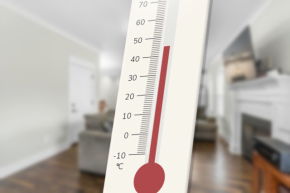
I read 45 °C
